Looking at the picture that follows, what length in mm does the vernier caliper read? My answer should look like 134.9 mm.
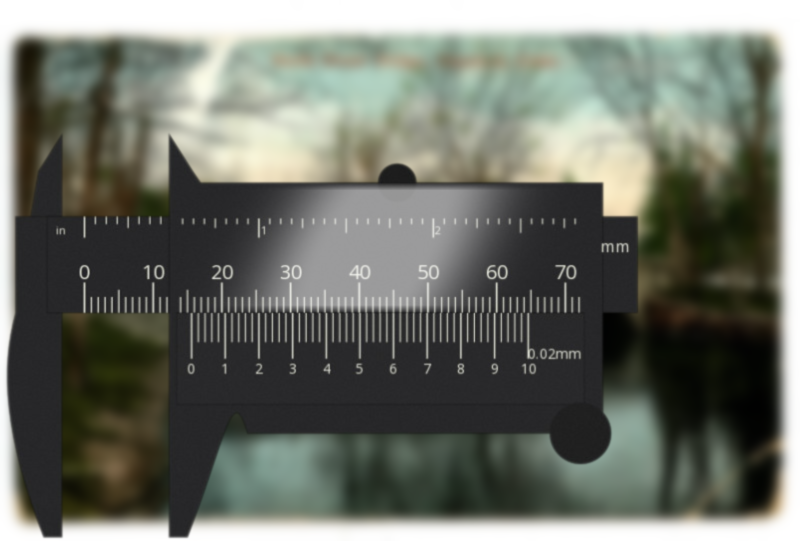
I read 15.6 mm
